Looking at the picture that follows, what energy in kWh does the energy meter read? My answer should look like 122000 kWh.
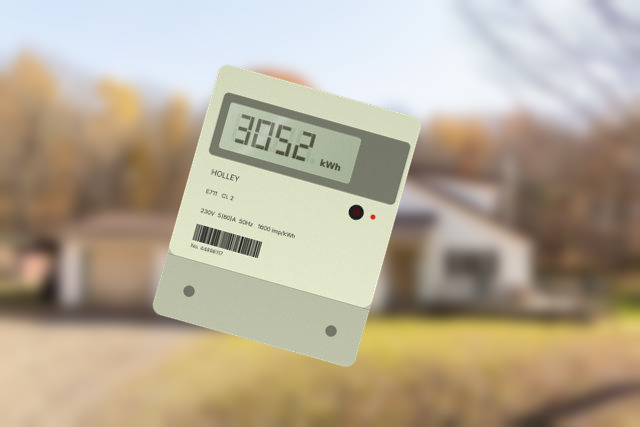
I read 3052 kWh
